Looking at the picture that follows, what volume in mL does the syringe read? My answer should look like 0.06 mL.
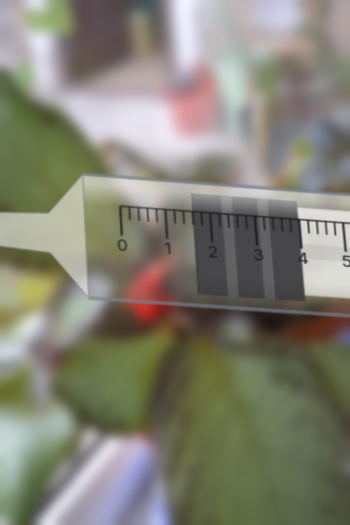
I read 1.6 mL
